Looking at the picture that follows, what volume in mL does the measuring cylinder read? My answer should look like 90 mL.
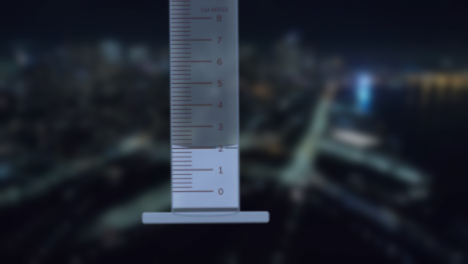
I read 2 mL
